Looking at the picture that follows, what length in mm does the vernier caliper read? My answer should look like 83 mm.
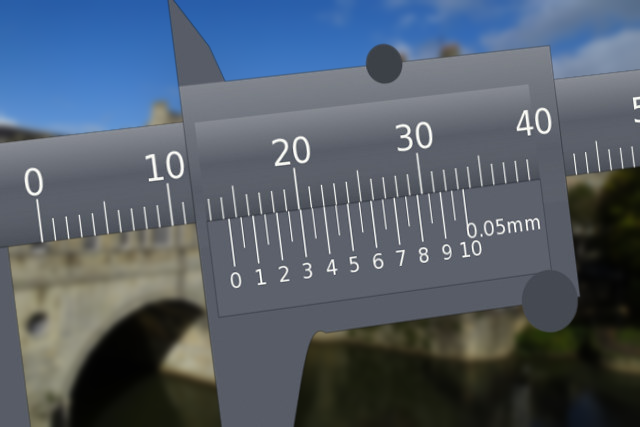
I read 14.4 mm
